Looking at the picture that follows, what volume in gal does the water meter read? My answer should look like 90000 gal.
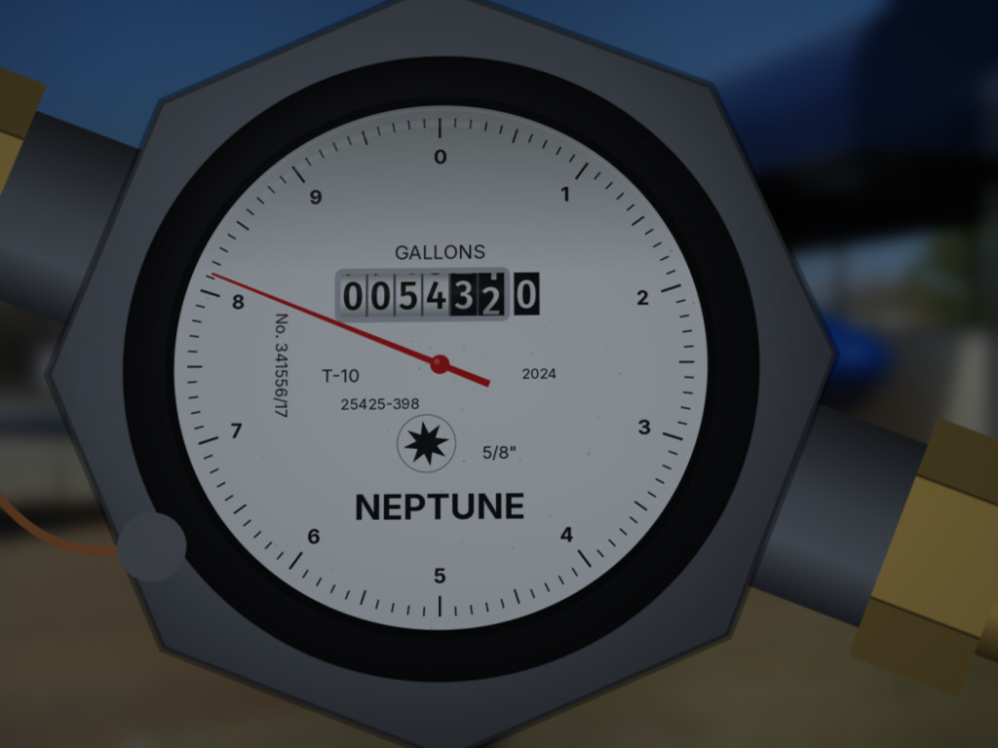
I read 54318.1 gal
